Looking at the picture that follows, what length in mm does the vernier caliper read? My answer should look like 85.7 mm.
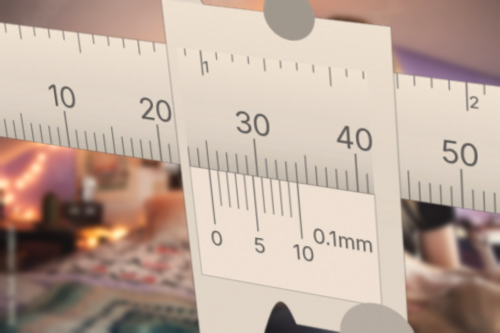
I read 25.0 mm
